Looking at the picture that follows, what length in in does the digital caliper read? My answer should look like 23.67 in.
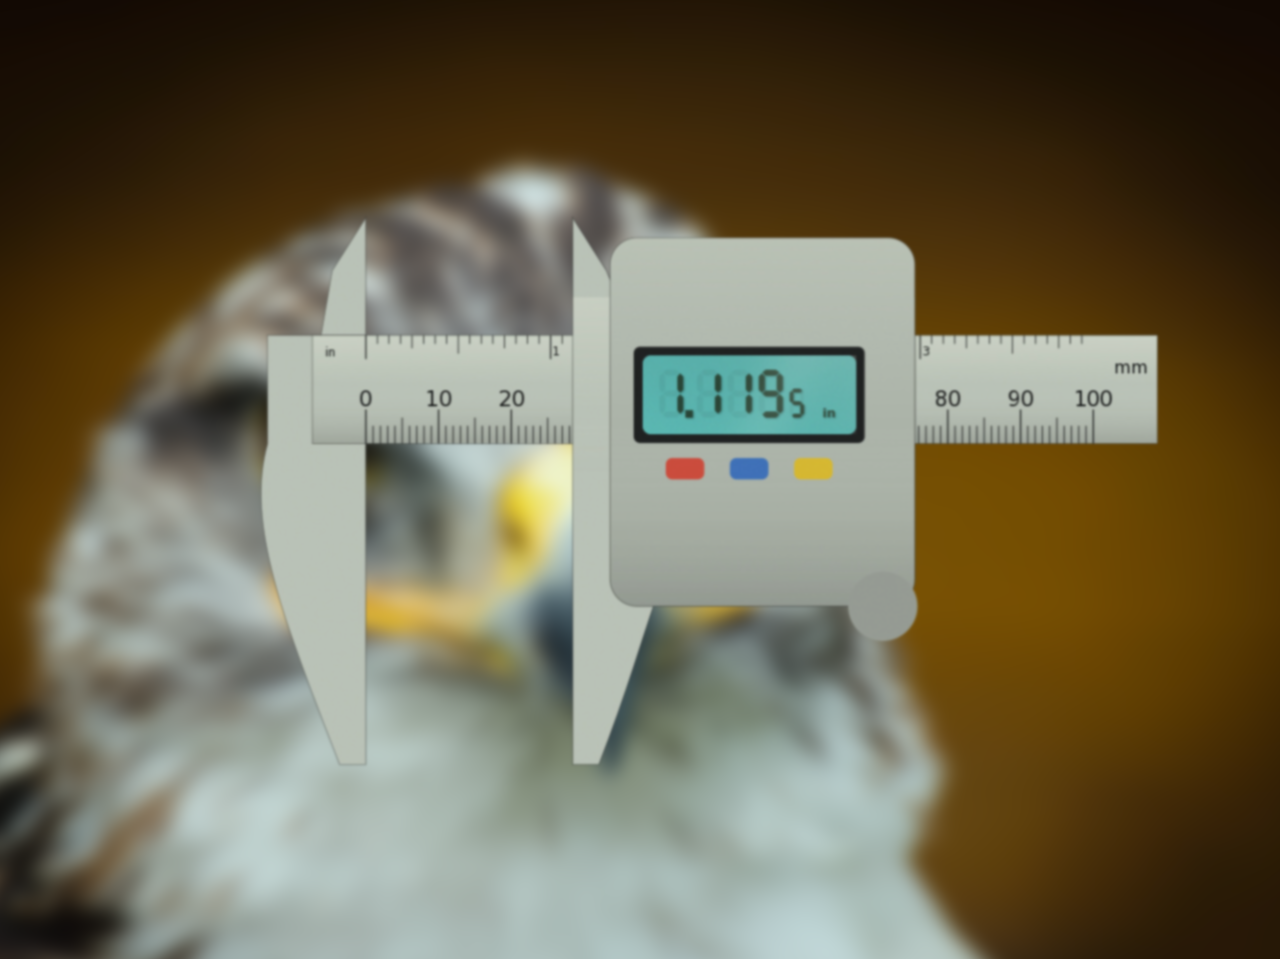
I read 1.1195 in
